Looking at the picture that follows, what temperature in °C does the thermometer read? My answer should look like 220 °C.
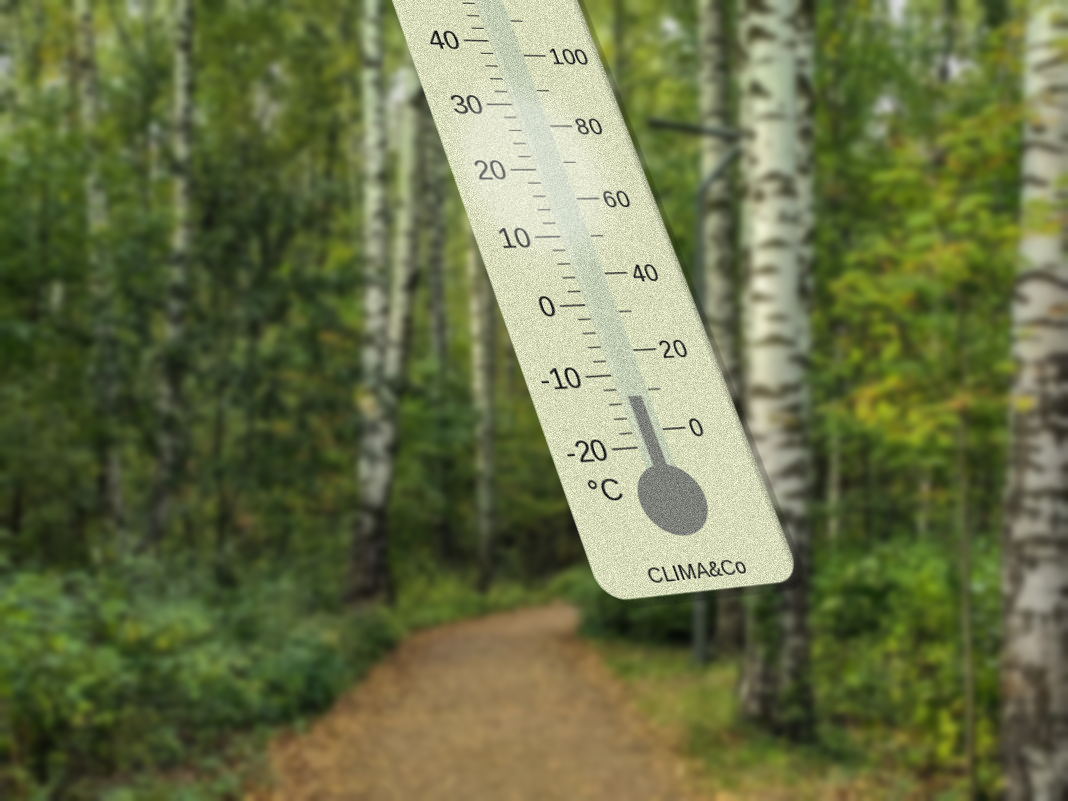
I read -13 °C
